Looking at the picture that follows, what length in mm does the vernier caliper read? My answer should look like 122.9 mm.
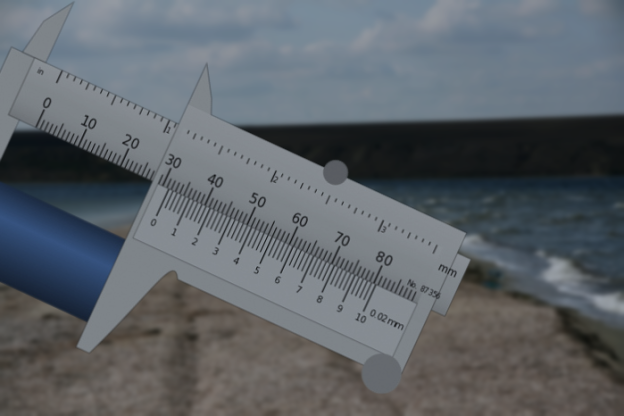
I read 31.5 mm
